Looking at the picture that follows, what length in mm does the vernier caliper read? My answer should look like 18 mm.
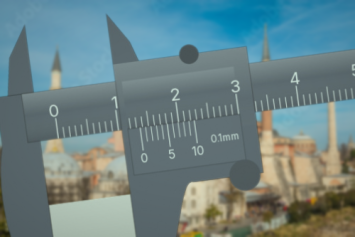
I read 13.6 mm
